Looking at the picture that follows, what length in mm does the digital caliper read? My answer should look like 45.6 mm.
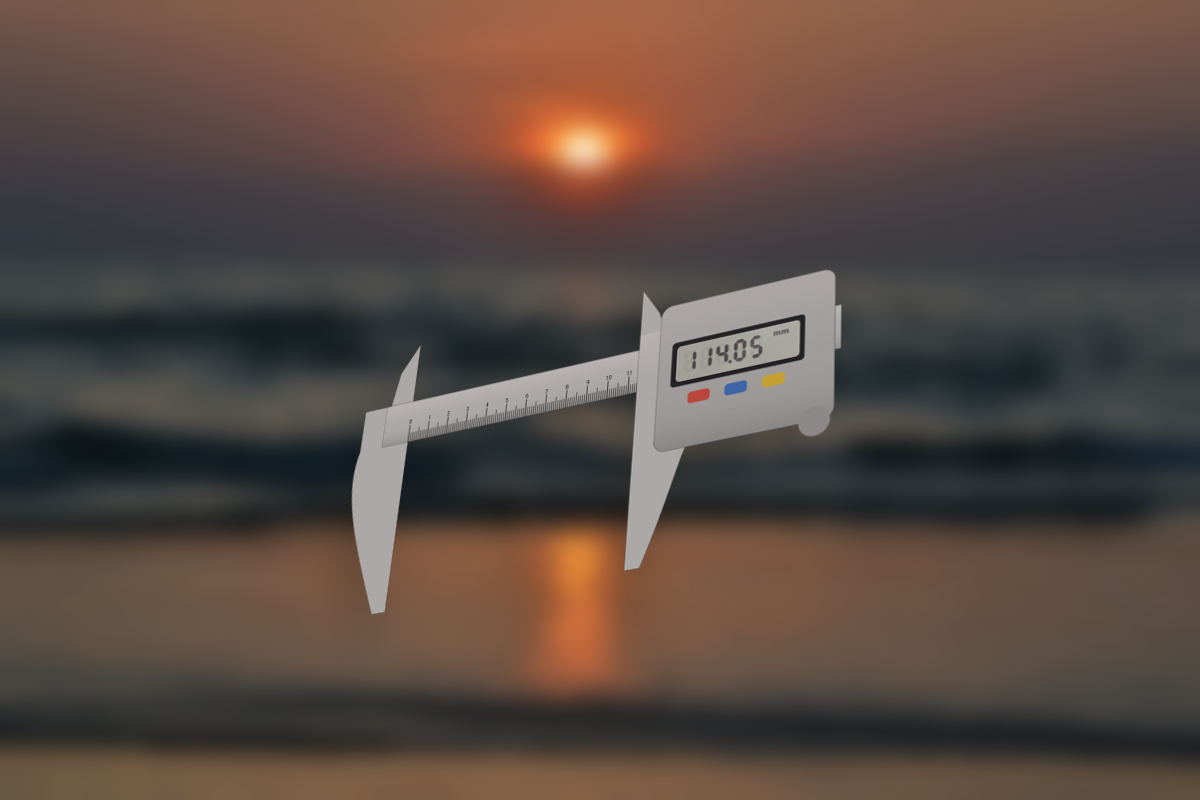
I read 114.05 mm
